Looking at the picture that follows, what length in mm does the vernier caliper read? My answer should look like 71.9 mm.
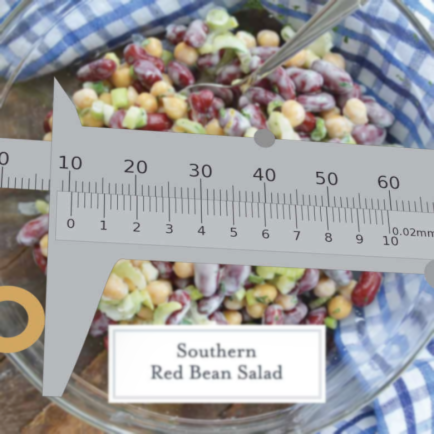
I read 10.4 mm
